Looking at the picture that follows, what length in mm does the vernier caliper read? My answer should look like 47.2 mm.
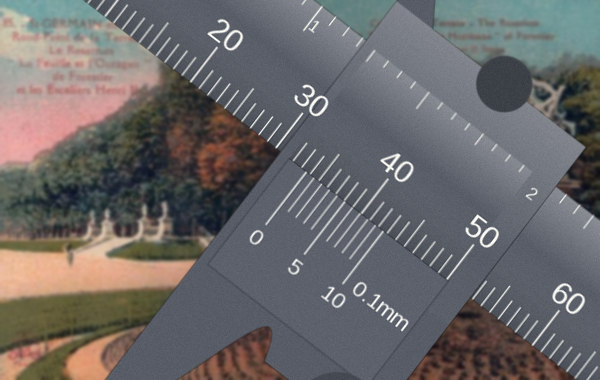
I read 33.6 mm
